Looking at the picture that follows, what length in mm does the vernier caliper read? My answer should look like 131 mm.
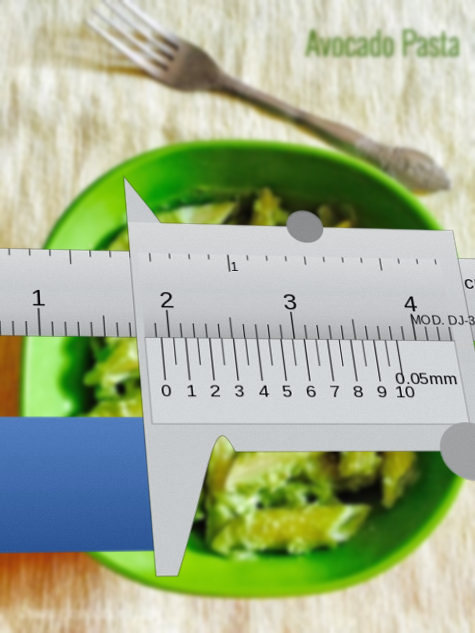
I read 19.4 mm
